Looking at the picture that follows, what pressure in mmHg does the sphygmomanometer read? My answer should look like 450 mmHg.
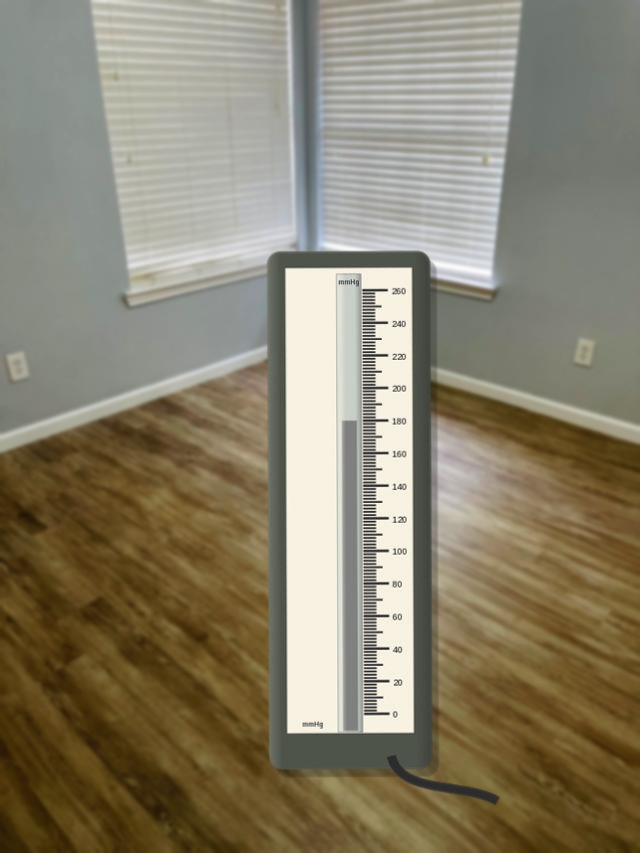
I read 180 mmHg
